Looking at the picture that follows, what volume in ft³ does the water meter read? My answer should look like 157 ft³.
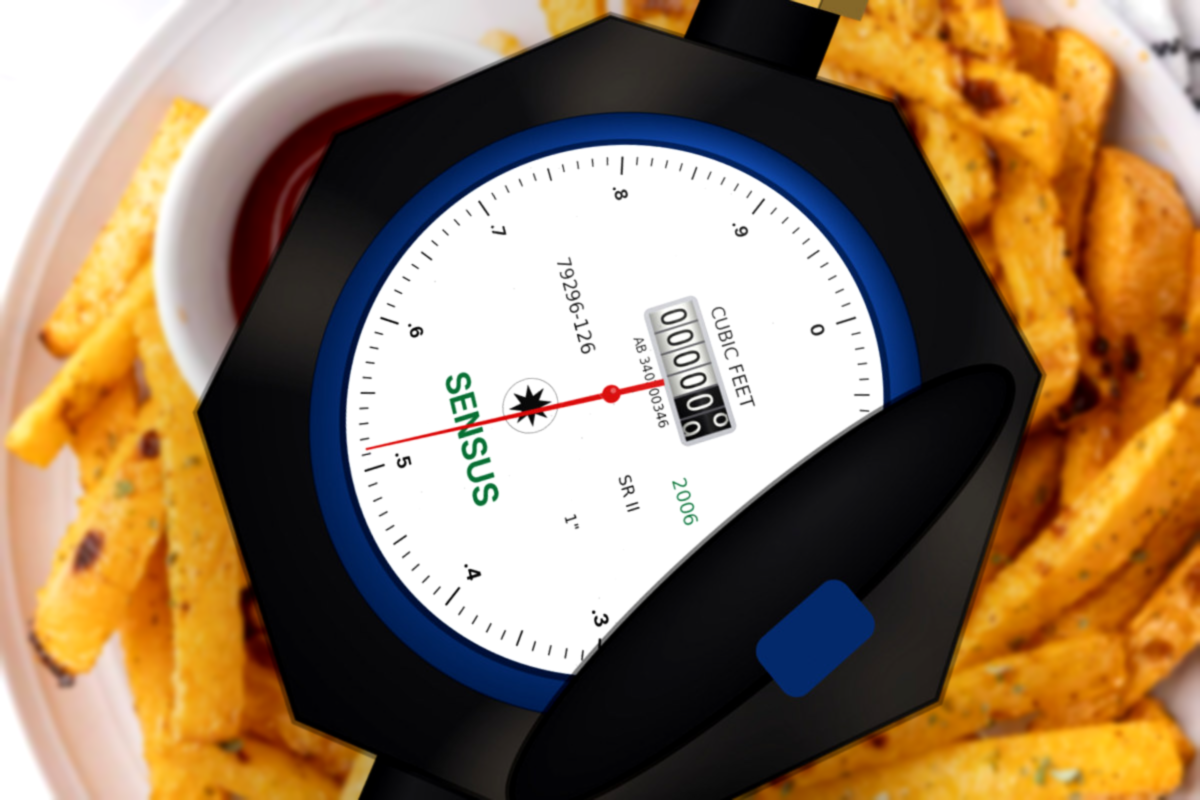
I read 8.51 ft³
